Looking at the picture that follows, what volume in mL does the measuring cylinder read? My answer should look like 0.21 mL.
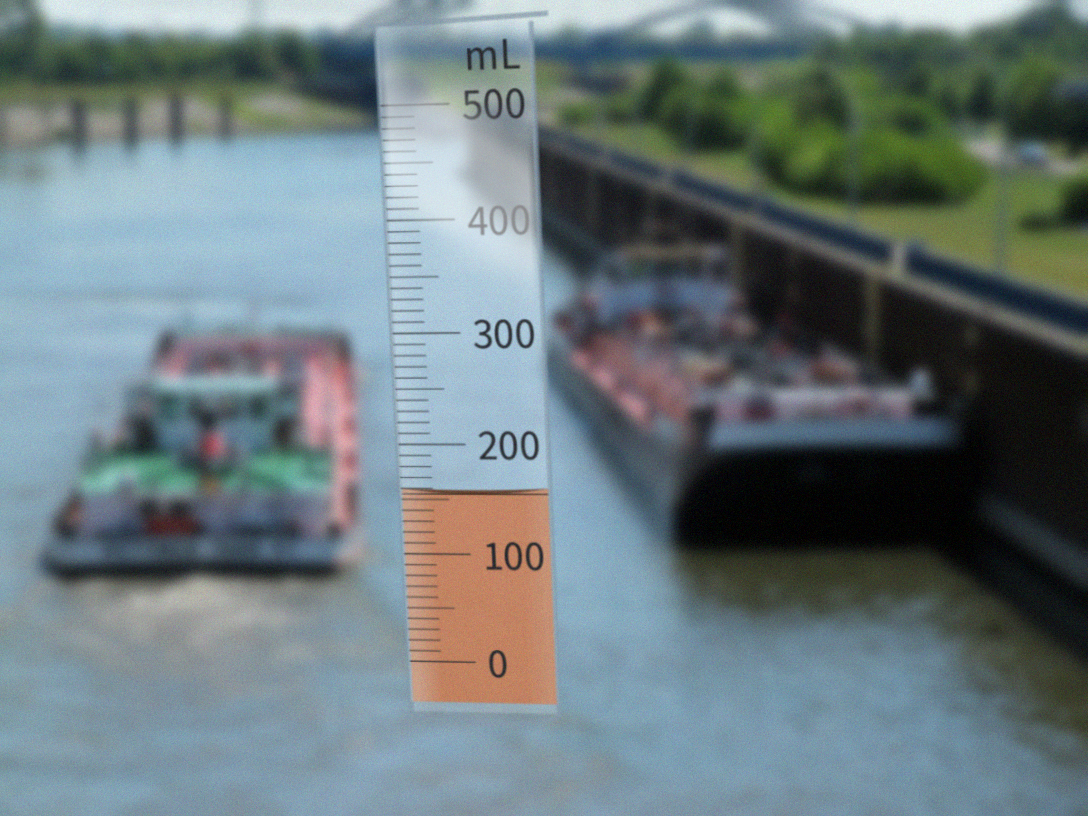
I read 155 mL
